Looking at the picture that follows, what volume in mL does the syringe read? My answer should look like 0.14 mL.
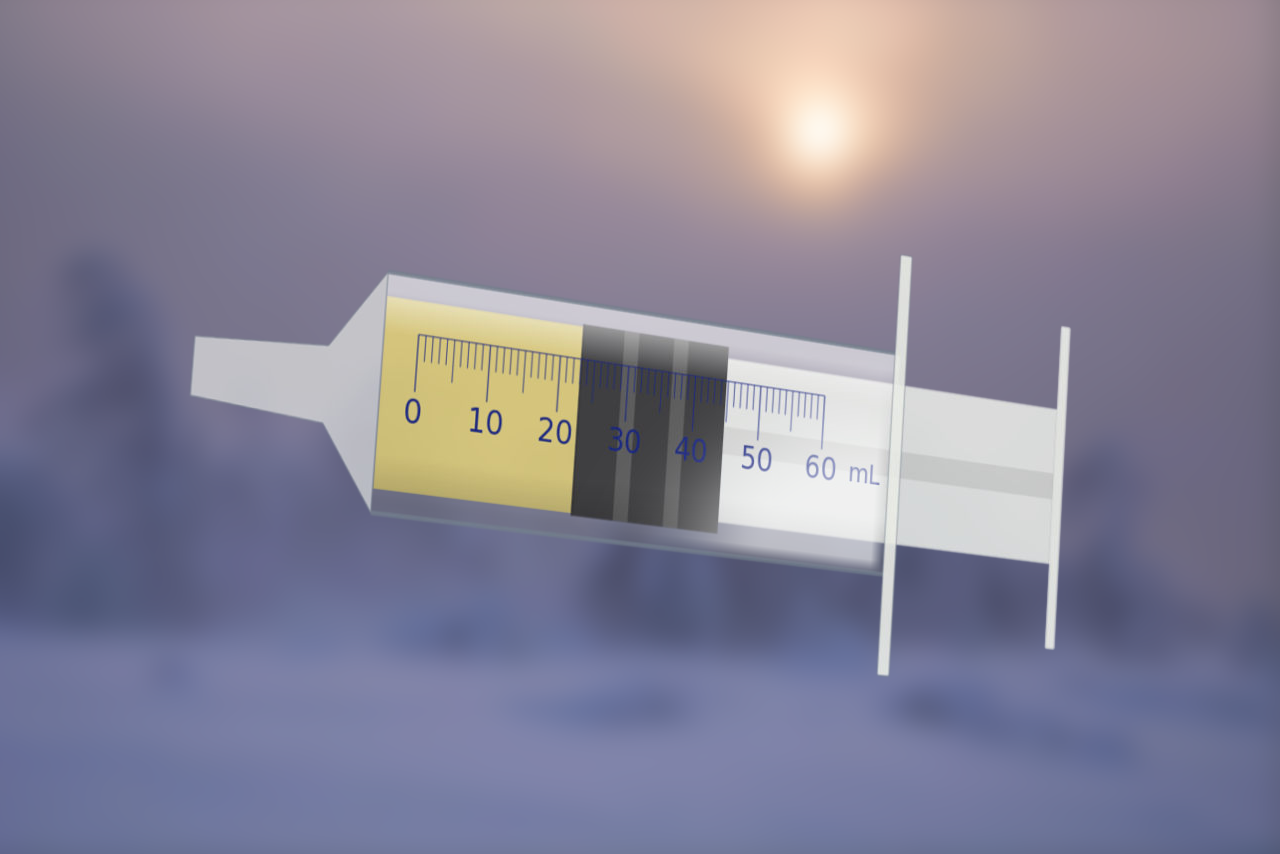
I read 23 mL
